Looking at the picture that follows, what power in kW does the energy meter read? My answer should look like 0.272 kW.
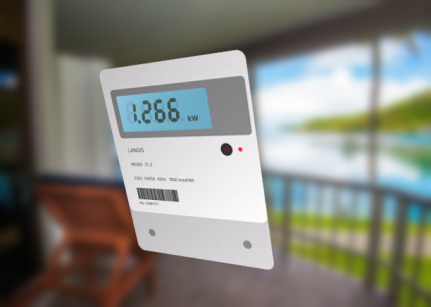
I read 1.266 kW
